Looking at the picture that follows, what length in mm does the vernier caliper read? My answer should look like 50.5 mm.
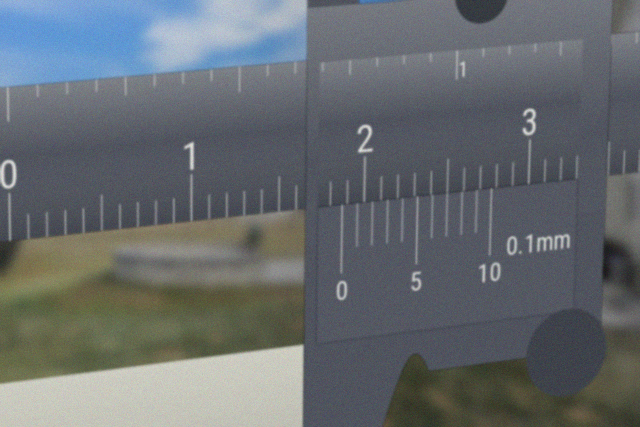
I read 18.7 mm
